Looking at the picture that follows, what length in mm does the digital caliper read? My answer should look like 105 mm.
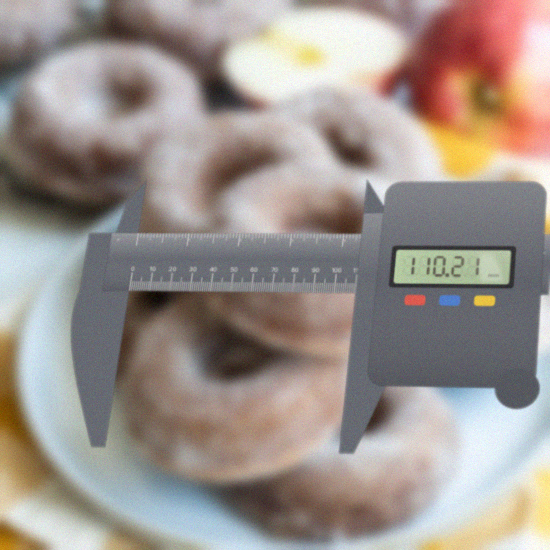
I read 110.21 mm
